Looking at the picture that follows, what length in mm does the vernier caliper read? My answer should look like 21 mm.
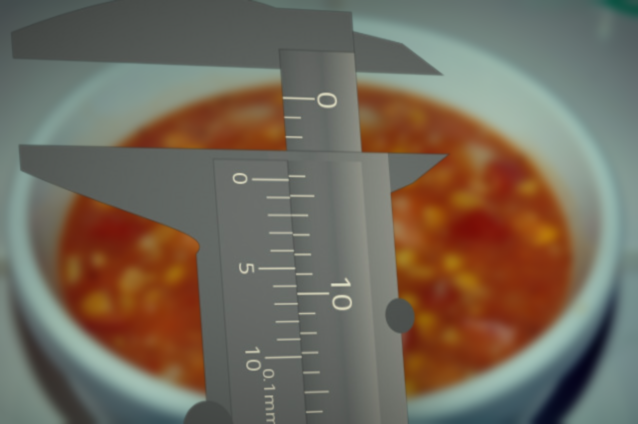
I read 4.2 mm
